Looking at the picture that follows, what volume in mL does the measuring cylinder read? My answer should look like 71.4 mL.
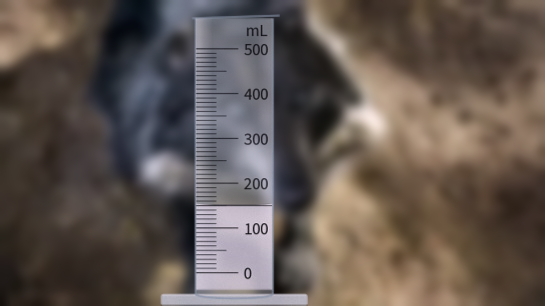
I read 150 mL
